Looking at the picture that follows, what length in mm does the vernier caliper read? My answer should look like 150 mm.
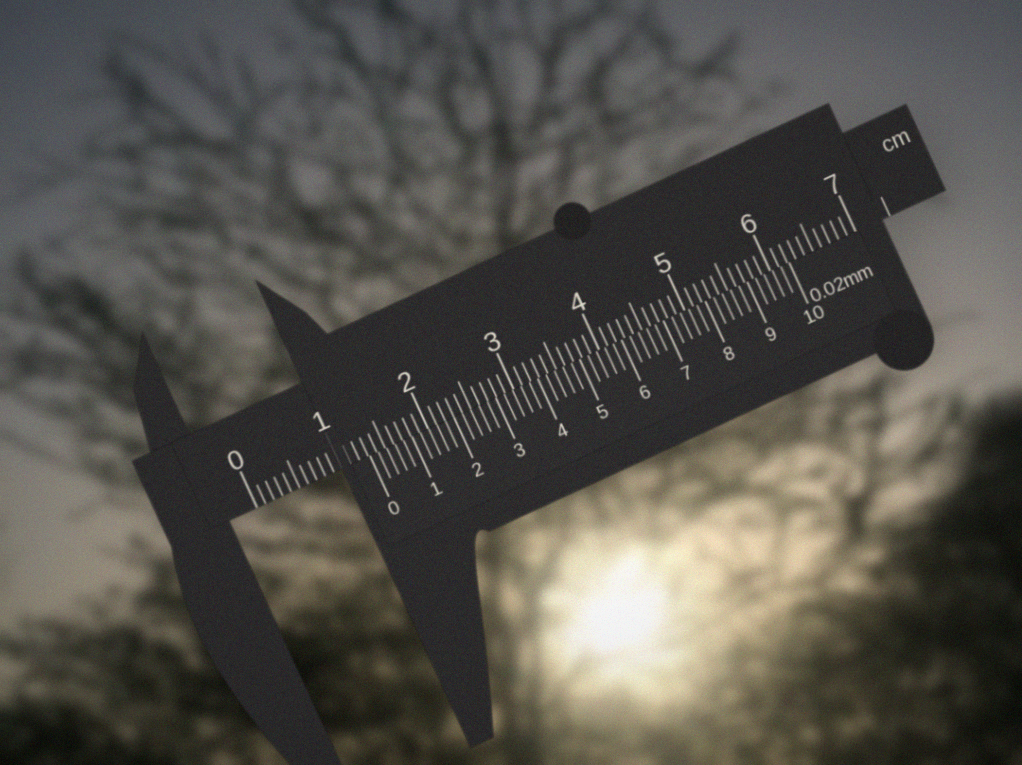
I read 13.2 mm
